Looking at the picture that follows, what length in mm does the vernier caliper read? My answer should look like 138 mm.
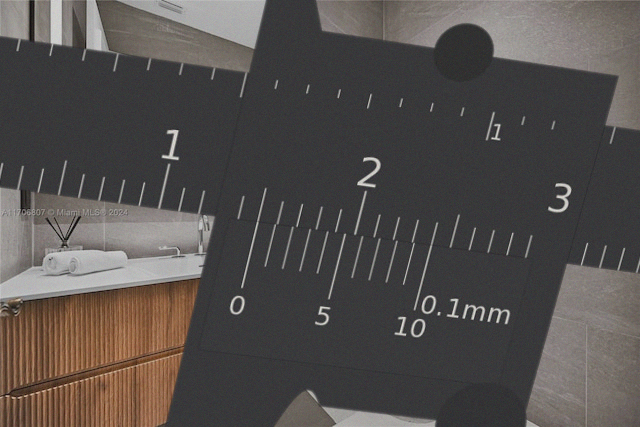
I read 15.0 mm
